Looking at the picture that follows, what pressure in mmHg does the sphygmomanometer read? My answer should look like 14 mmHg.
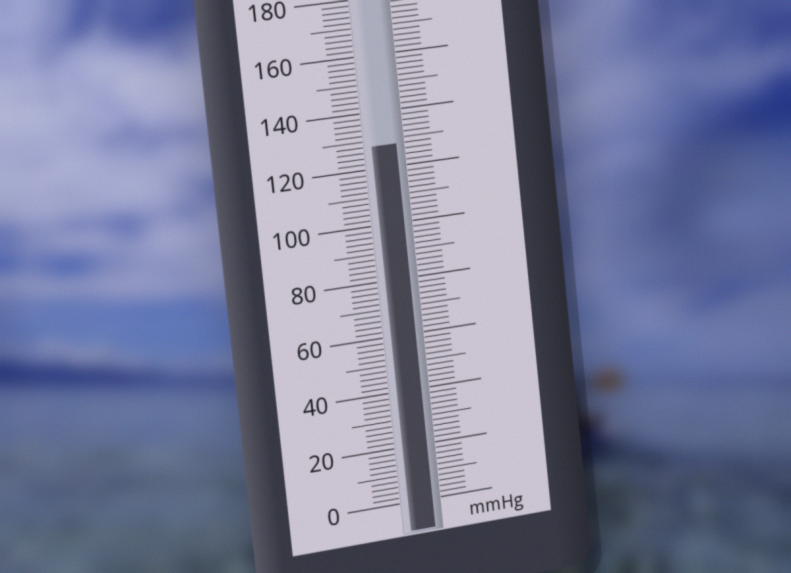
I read 128 mmHg
